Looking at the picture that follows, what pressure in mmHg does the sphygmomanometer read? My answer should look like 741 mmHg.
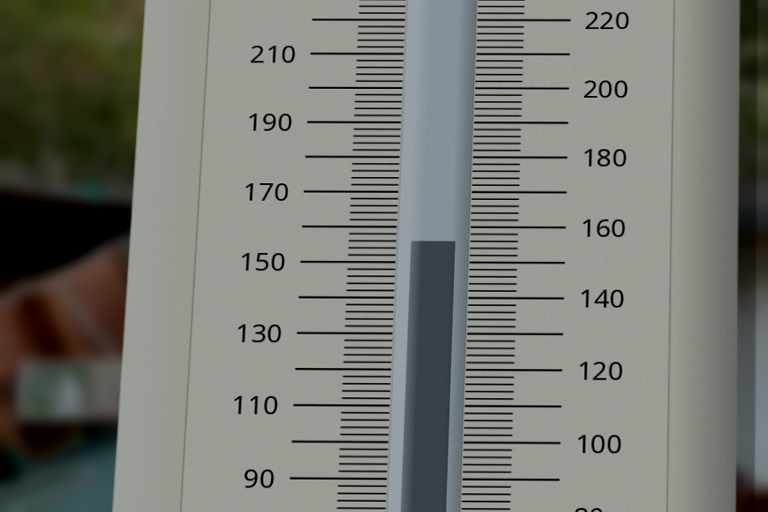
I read 156 mmHg
